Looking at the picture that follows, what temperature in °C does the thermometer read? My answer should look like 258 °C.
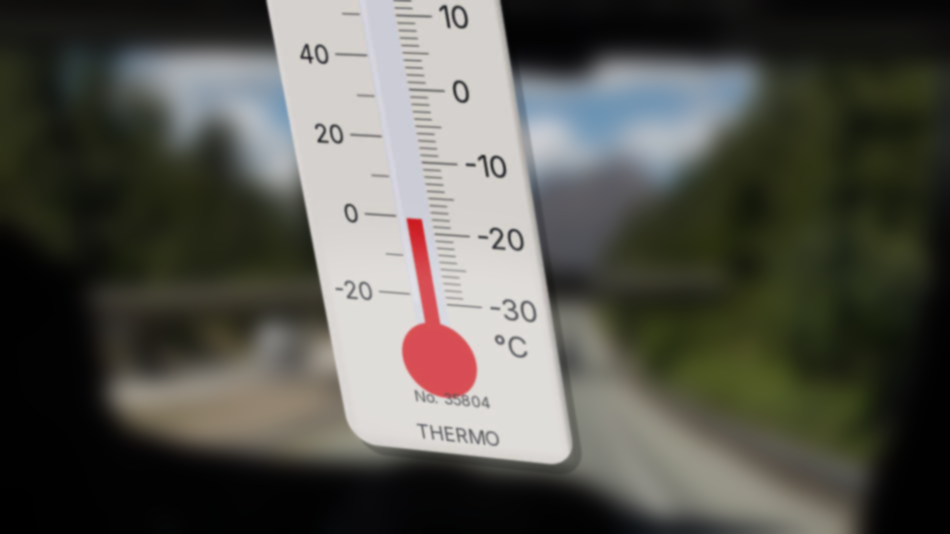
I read -18 °C
